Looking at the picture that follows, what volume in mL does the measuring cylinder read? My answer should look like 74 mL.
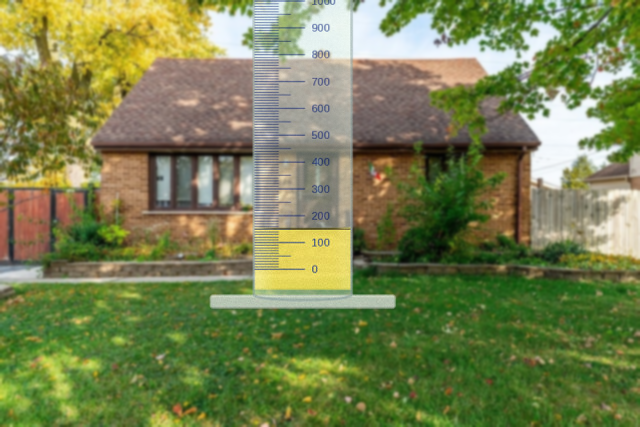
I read 150 mL
